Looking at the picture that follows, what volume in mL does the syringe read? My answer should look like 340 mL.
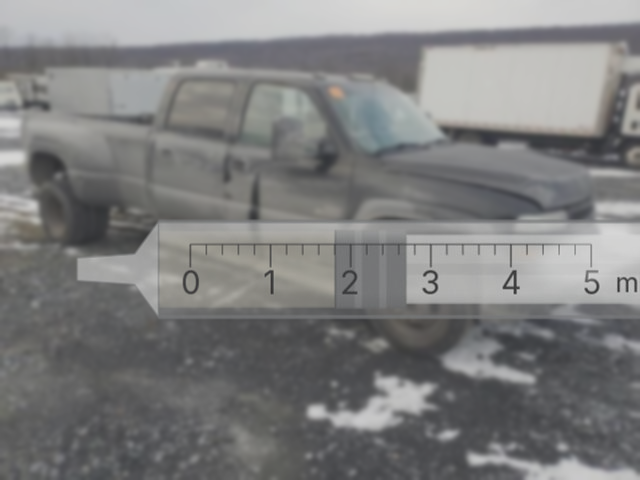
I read 1.8 mL
